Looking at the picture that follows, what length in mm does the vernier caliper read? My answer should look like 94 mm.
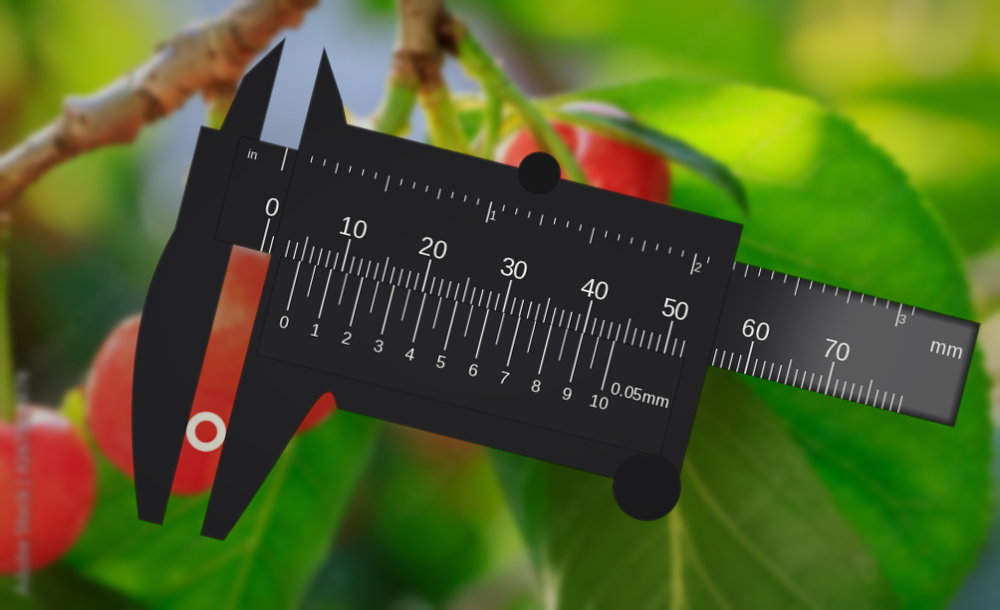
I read 4.8 mm
